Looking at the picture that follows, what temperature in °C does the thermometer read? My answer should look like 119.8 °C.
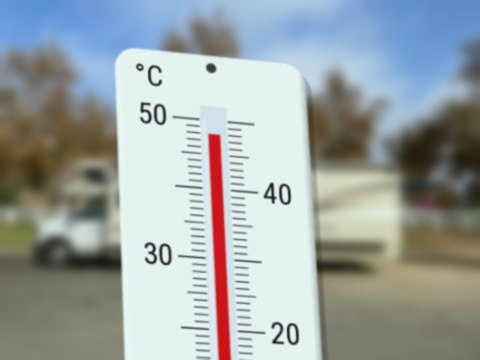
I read 48 °C
